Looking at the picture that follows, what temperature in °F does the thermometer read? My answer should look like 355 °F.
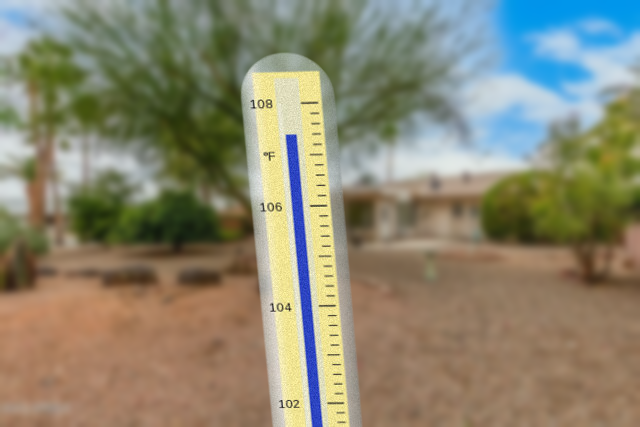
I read 107.4 °F
